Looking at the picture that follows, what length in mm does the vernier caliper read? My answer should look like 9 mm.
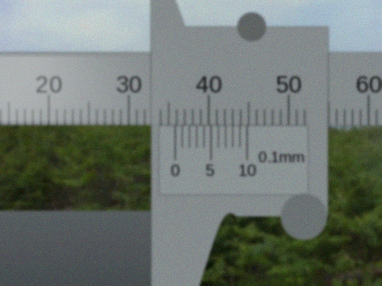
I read 35.8 mm
